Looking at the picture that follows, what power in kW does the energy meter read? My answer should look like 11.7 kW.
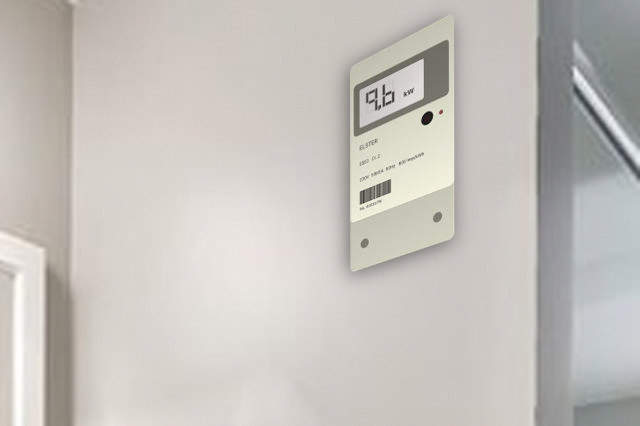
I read 9.6 kW
